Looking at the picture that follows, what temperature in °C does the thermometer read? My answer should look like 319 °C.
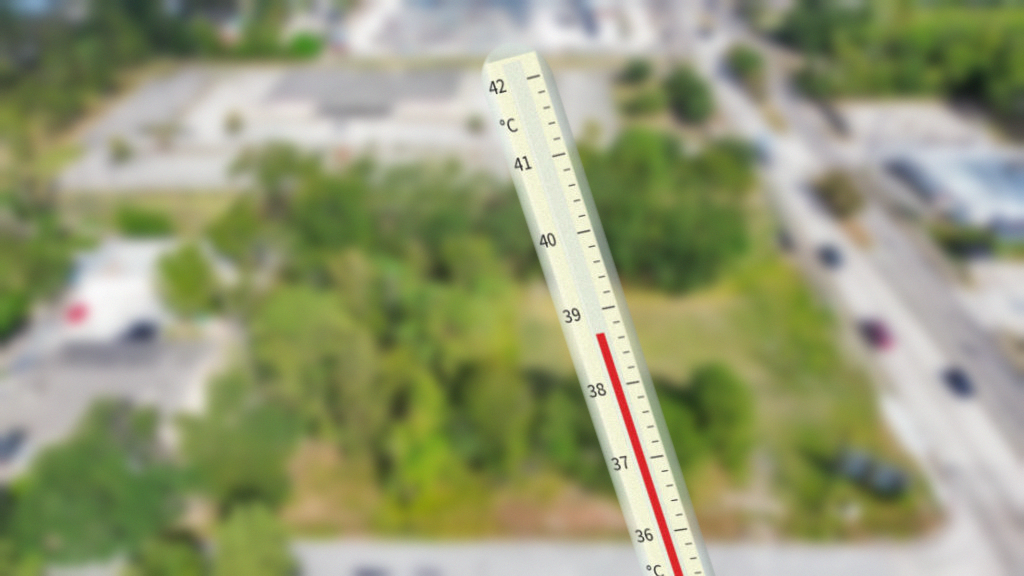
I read 38.7 °C
